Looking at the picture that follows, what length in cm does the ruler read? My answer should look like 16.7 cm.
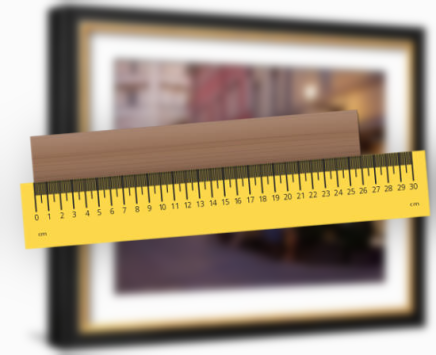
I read 26 cm
